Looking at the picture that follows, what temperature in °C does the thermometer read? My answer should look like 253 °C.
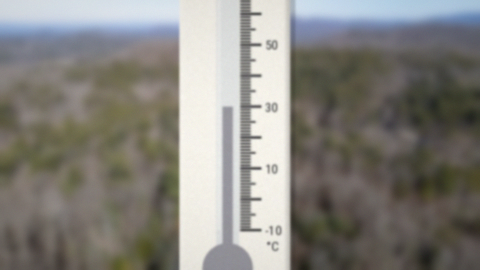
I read 30 °C
